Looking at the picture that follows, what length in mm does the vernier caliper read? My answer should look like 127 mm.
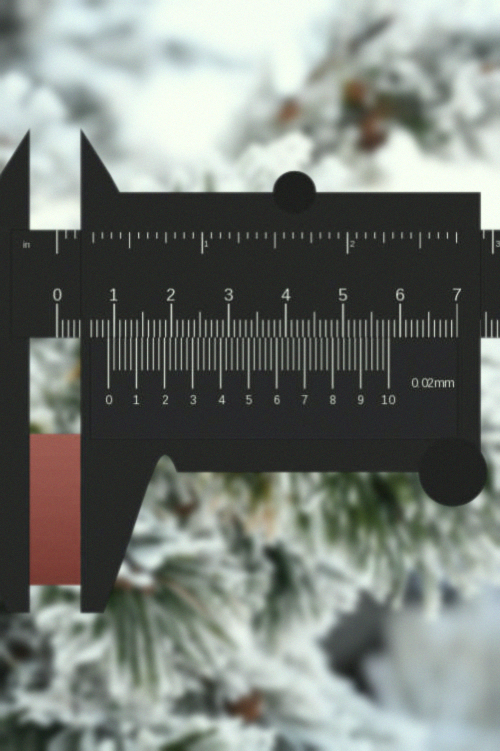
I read 9.0 mm
